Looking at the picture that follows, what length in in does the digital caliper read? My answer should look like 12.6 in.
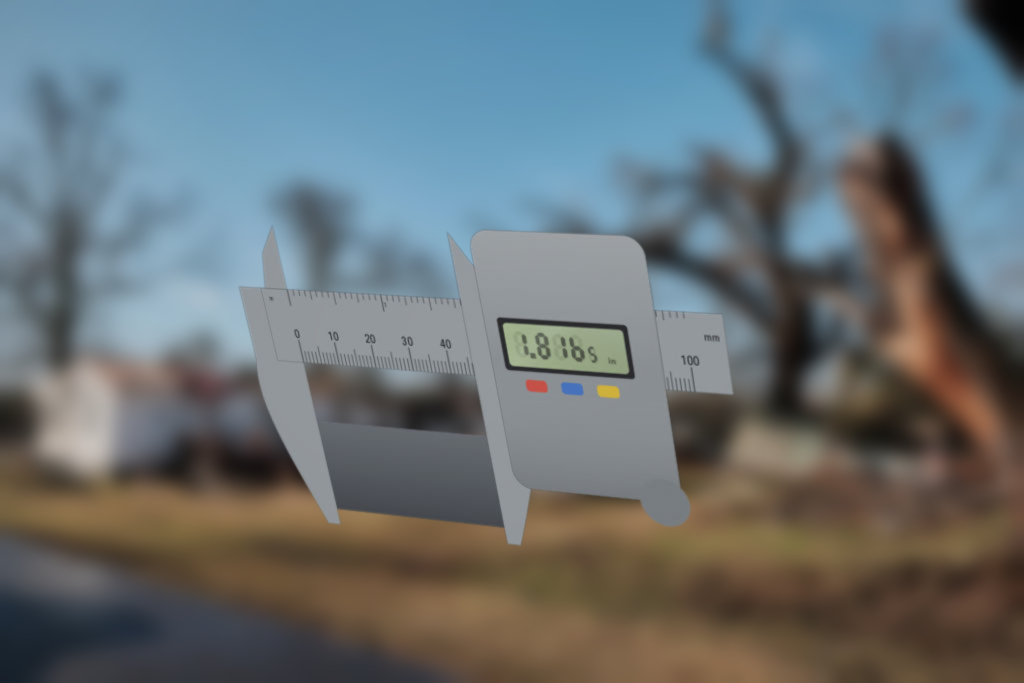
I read 1.8165 in
